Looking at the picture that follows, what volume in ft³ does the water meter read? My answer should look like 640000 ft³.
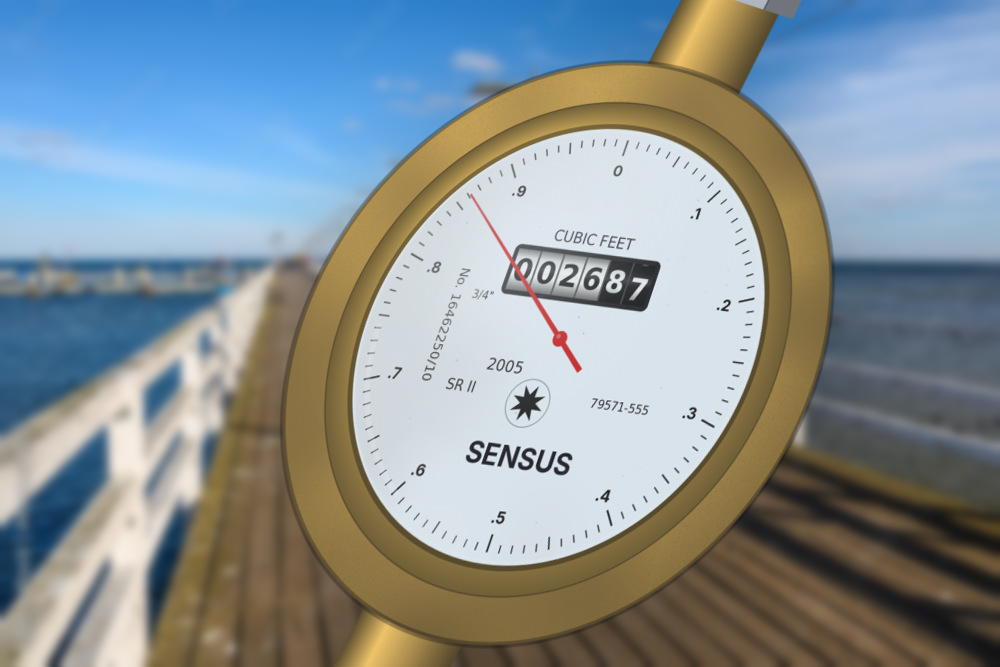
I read 2686.86 ft³
